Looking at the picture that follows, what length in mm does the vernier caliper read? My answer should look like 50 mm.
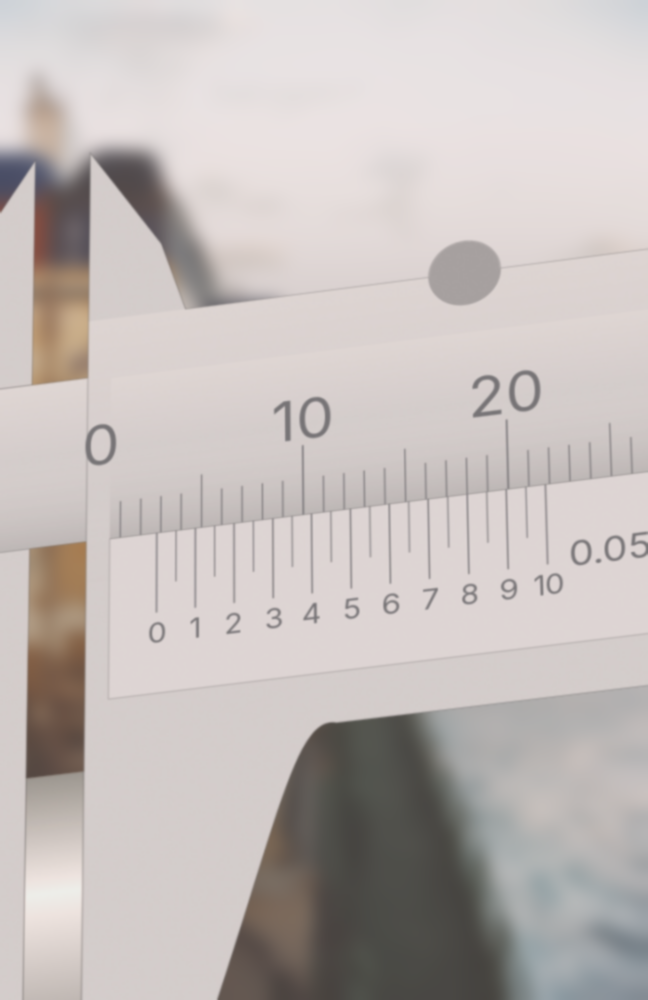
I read 2.8 mm
